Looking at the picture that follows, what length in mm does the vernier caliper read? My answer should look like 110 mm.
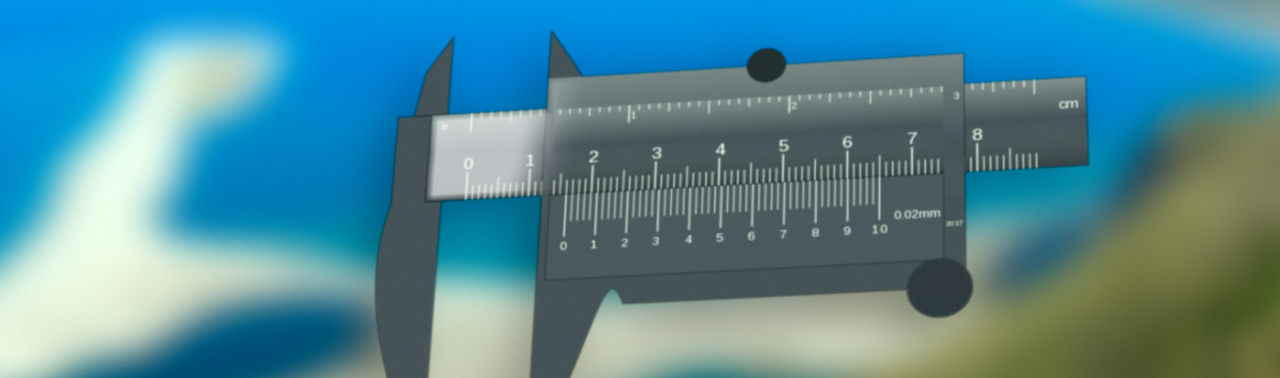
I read 16.0 mm
